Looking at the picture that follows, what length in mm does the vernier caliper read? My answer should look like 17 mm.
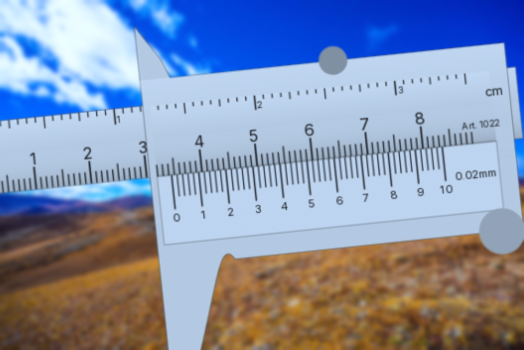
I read 34.5 mm
